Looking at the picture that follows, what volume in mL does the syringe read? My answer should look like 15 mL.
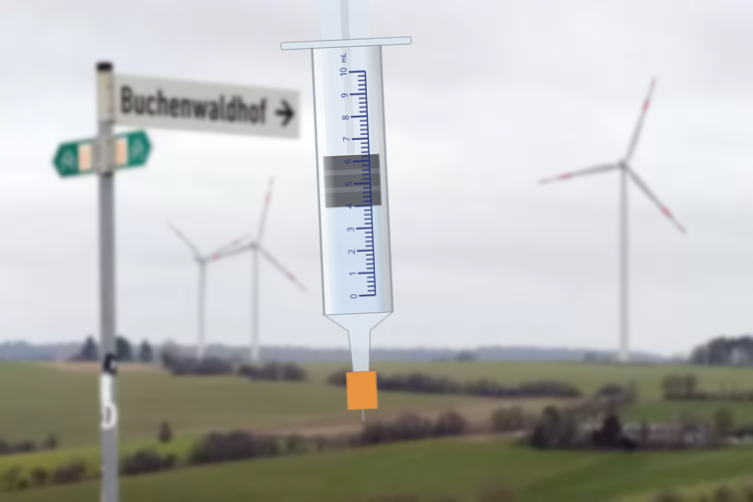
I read 4 mL
